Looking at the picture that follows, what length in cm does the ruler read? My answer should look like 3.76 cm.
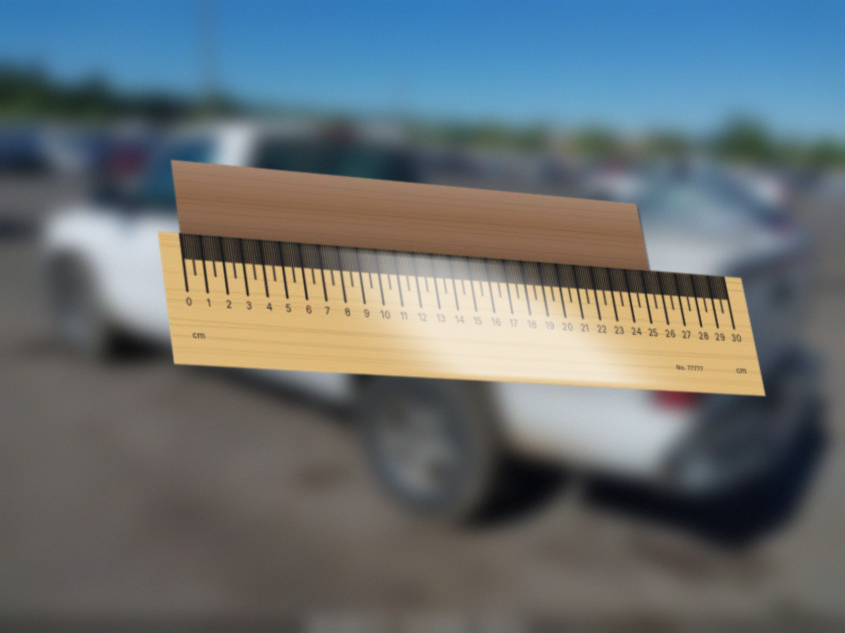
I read 25.5 cm
